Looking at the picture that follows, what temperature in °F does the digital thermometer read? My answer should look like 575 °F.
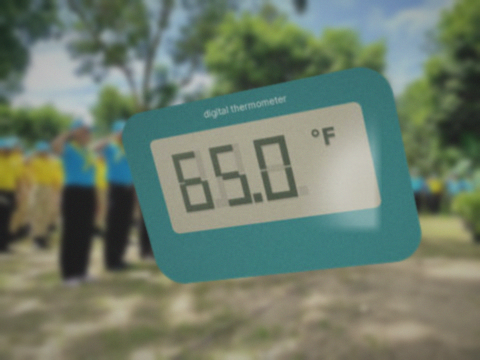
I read 65.0 °F
